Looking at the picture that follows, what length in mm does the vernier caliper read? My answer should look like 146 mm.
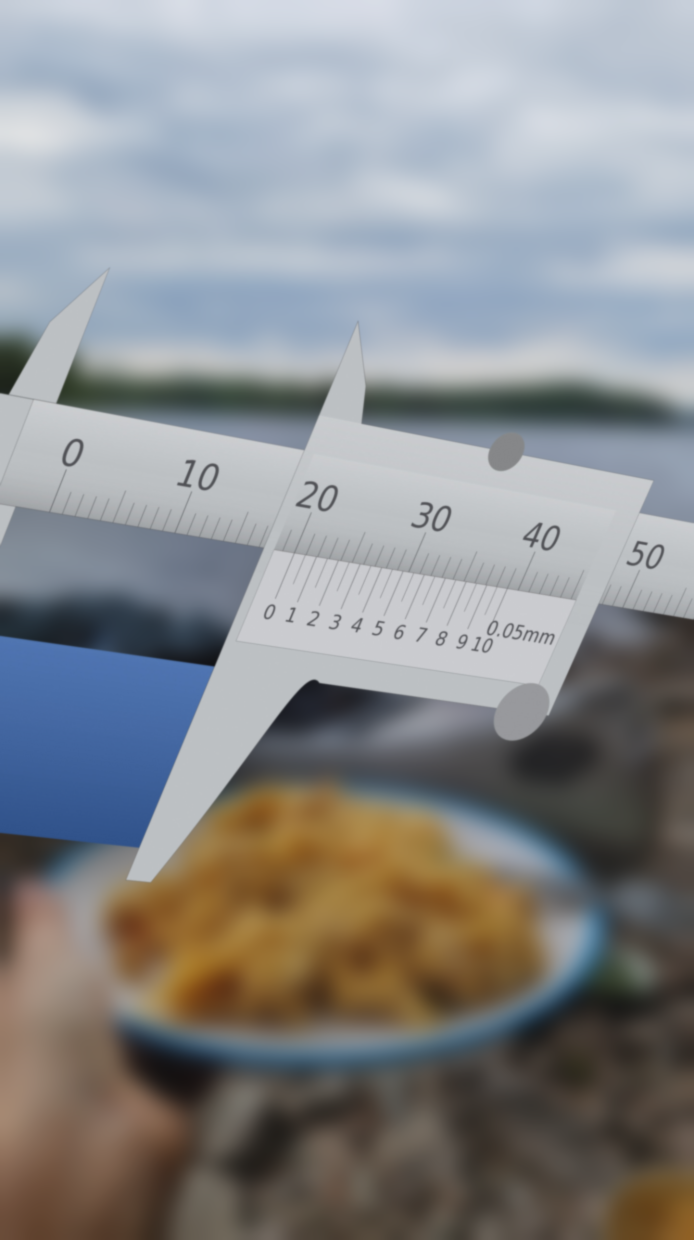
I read 20.0 mm
